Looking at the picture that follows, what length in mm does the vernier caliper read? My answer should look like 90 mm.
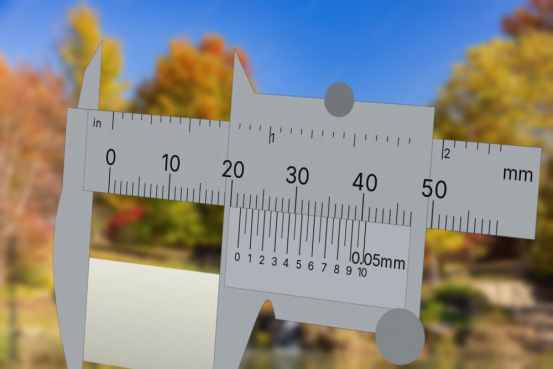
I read 21.6 mm
